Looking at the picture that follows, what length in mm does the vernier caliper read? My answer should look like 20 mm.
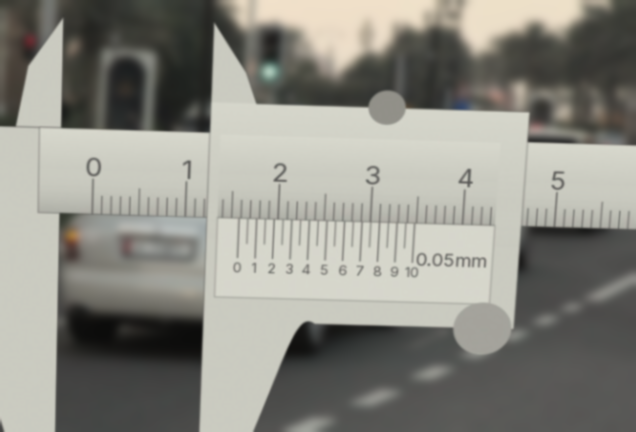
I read 15.8 mm
